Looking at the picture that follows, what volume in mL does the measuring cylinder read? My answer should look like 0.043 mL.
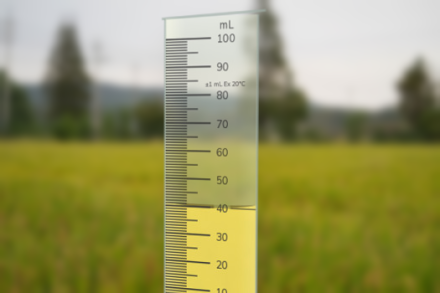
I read 40 mL
